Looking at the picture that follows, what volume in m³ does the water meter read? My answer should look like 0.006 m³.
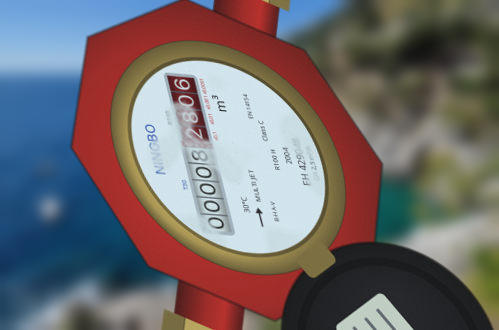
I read 8.2806 m³
